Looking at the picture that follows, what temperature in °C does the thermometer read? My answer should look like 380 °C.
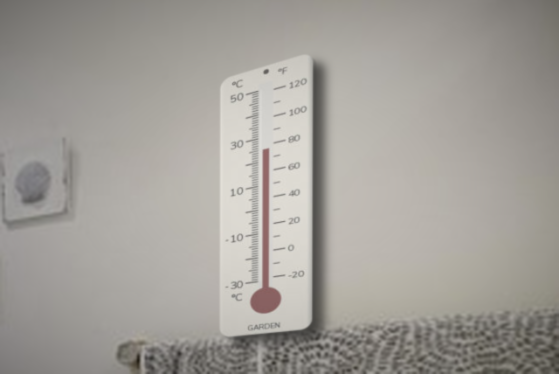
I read 25 °C
